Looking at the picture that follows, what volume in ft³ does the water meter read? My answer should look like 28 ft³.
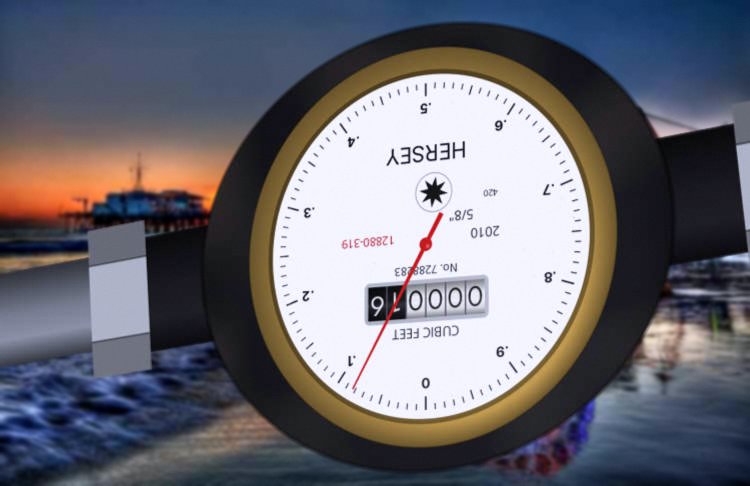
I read 16.08 ft³
